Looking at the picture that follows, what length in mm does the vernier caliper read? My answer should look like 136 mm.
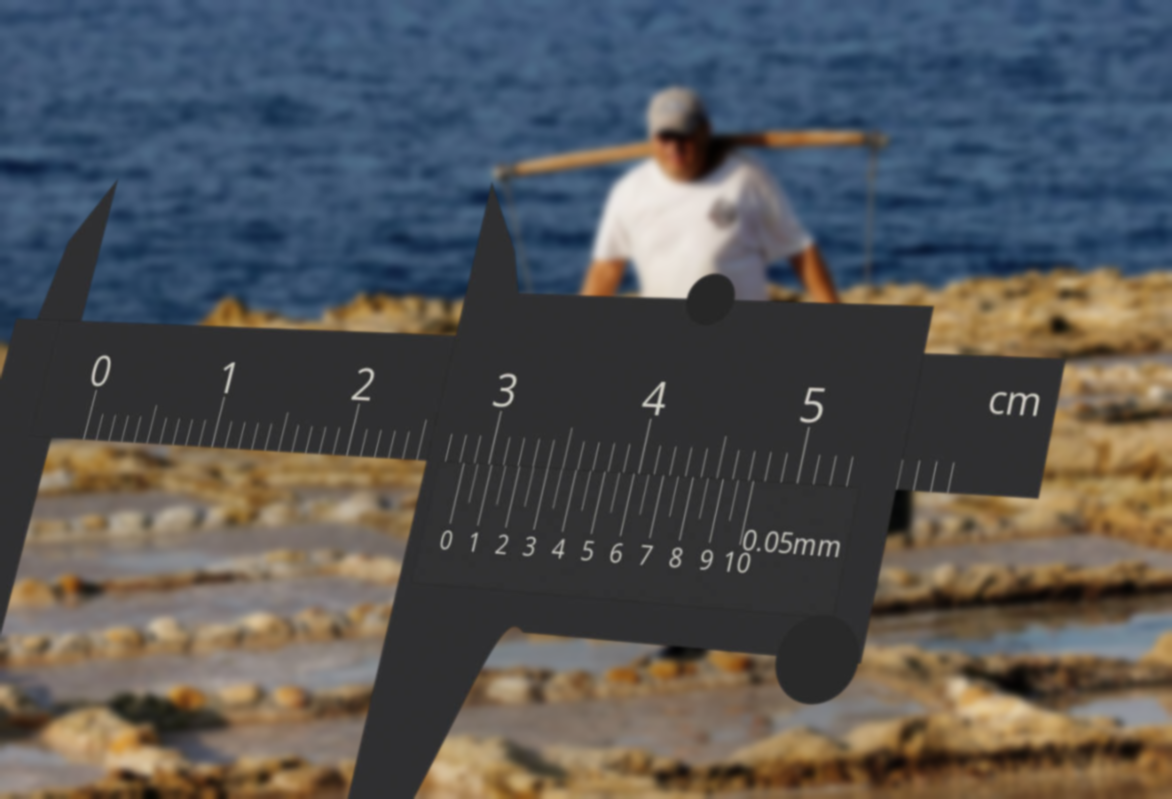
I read 28.3 mm
